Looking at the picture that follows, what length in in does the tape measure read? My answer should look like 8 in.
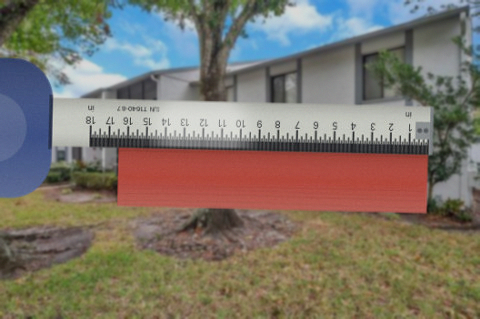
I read 16.5 in
